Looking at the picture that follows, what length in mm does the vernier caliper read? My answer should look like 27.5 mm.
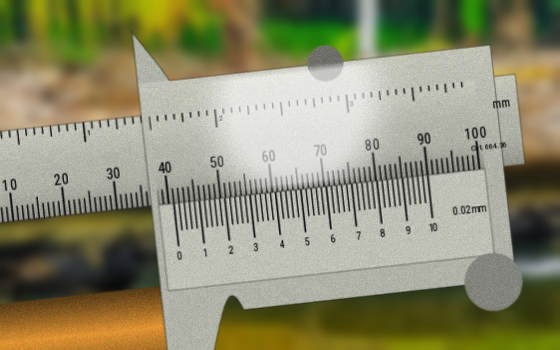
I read 41.0 mm
